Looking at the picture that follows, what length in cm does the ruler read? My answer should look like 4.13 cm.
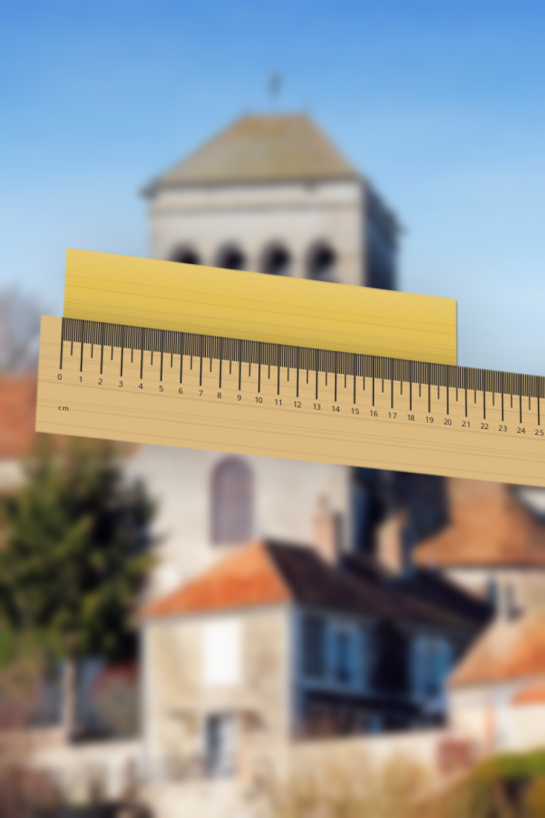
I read 20.5 cm
